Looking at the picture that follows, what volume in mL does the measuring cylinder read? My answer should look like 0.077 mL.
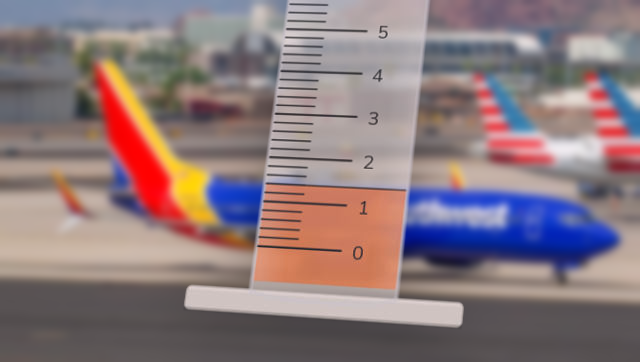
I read 1.4 mL
